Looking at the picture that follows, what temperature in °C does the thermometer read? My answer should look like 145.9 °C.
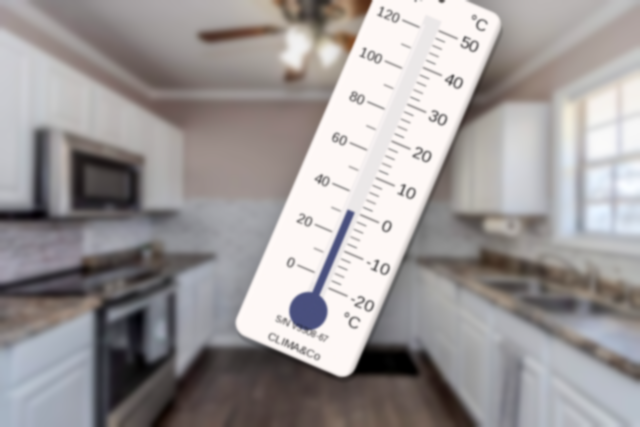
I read 0 °C
